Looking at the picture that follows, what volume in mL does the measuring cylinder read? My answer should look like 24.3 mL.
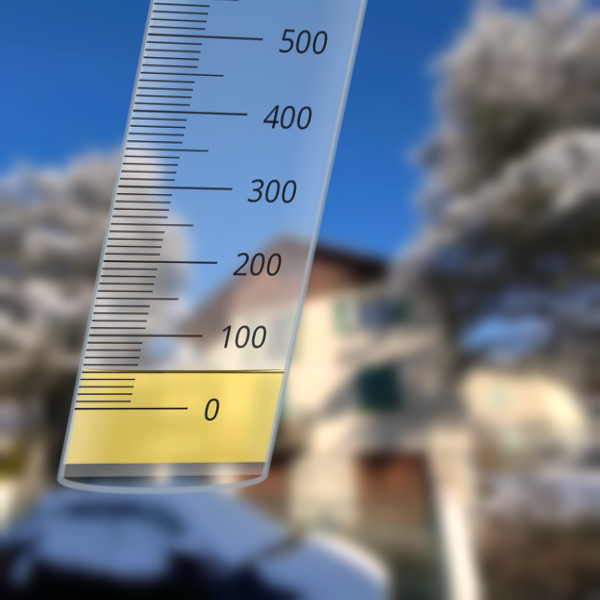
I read 50 mL
